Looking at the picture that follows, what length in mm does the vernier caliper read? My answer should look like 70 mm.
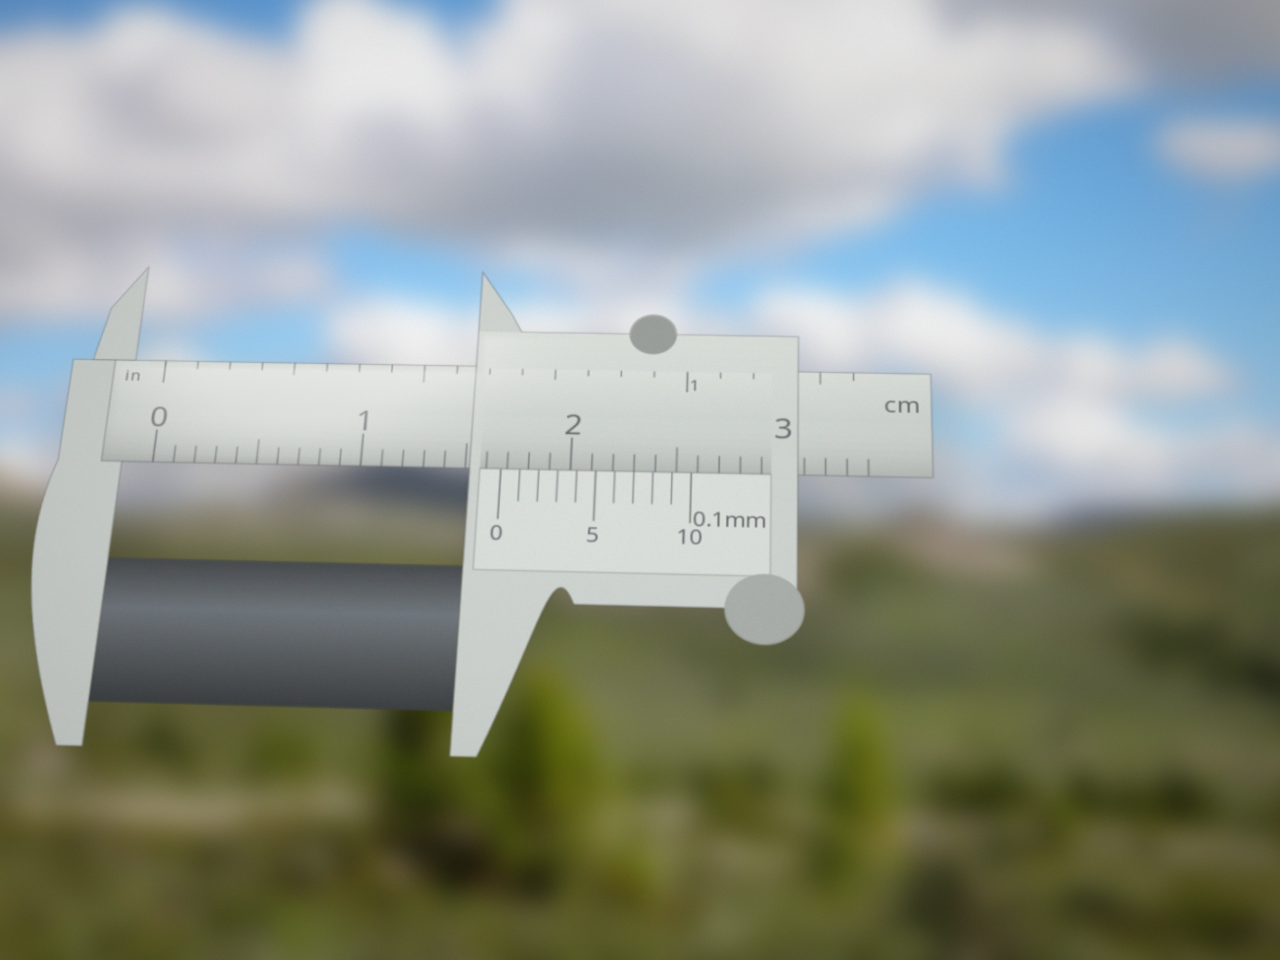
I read 16.7 mm
